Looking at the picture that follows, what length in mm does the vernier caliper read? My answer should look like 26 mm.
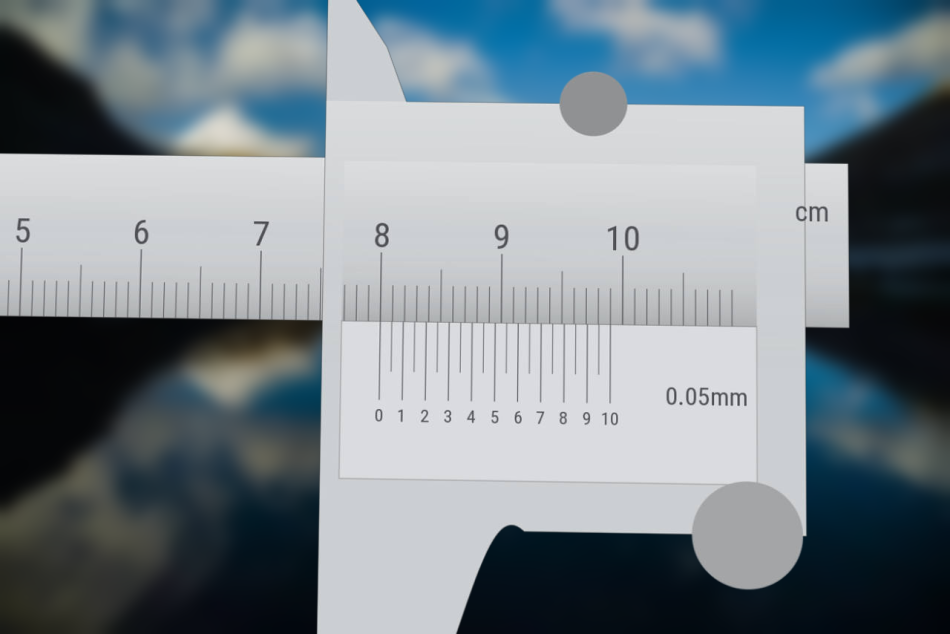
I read 80.0 mm
